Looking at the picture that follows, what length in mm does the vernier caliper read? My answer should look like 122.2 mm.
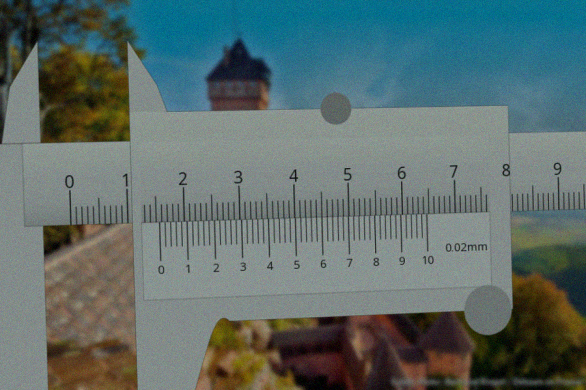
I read 15.6 mm
